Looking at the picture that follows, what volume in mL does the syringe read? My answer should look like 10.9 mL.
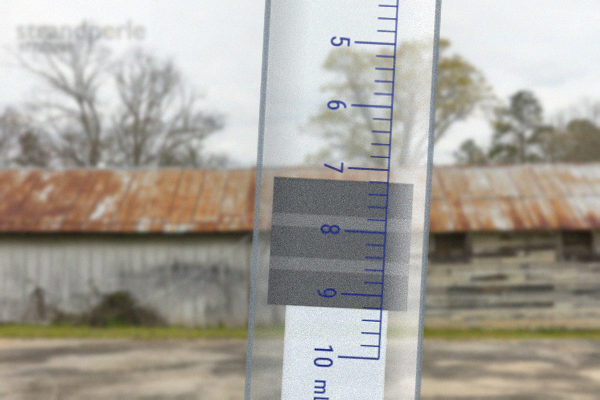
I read 7.2 mL
